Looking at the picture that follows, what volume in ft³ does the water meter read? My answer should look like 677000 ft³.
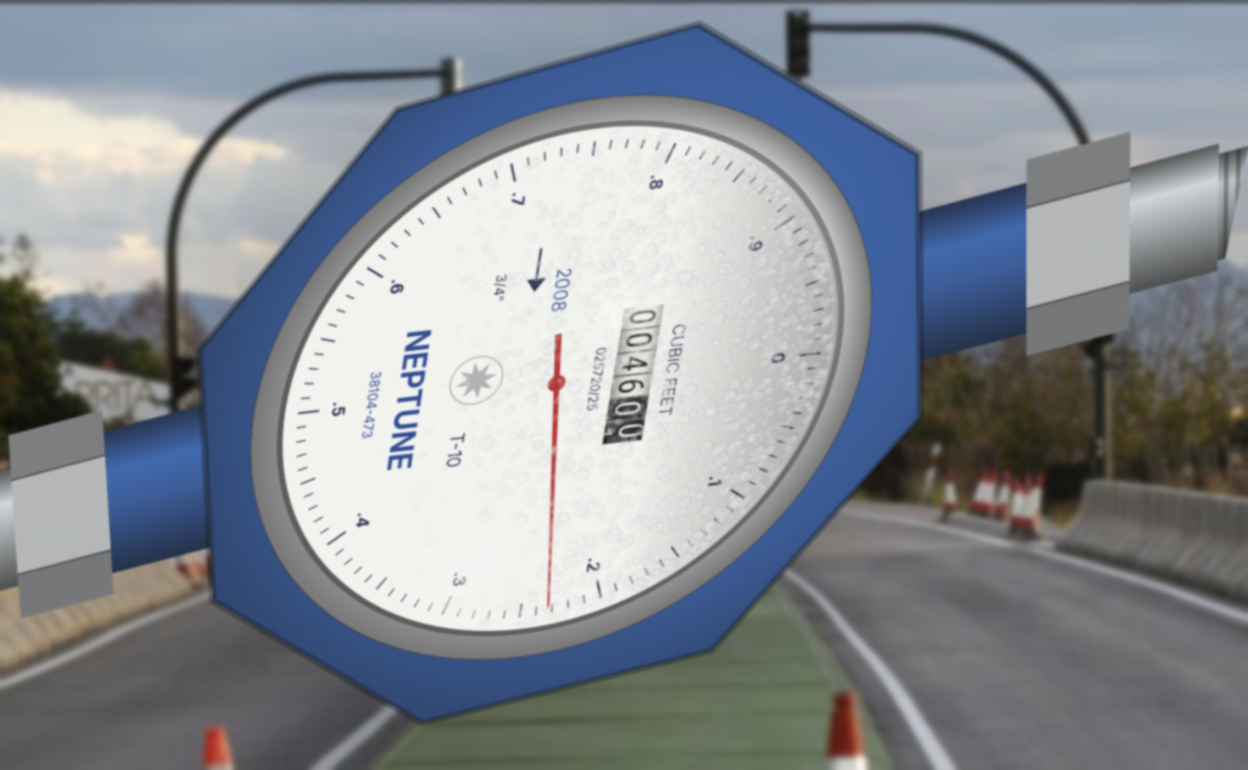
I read 4600.23 ft³
